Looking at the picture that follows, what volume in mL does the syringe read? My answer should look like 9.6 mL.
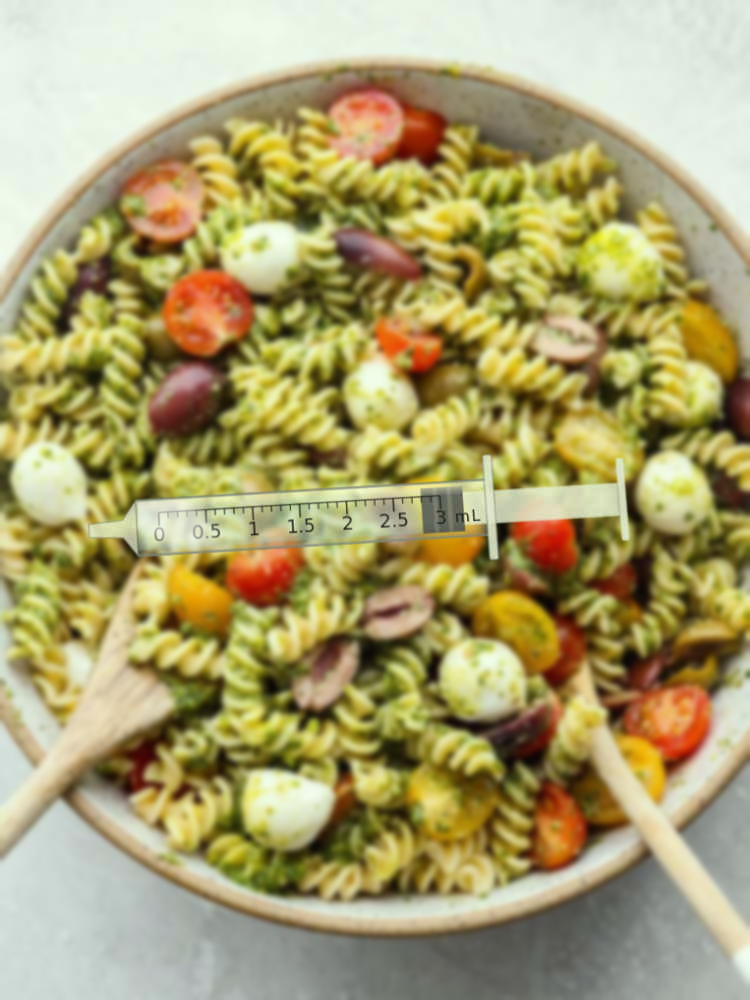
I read 2.8 mL
